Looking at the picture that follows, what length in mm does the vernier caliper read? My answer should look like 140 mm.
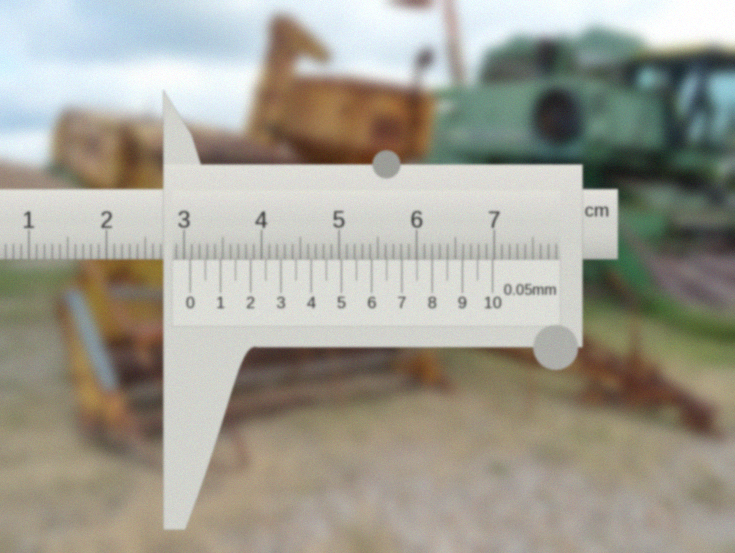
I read 30.8 mm
